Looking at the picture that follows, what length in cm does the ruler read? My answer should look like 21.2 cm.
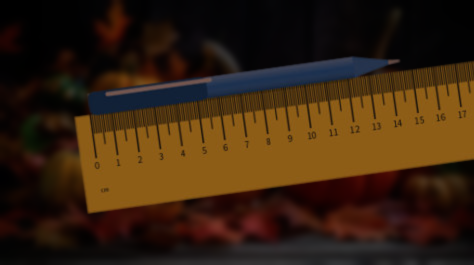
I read 14.5 cm
